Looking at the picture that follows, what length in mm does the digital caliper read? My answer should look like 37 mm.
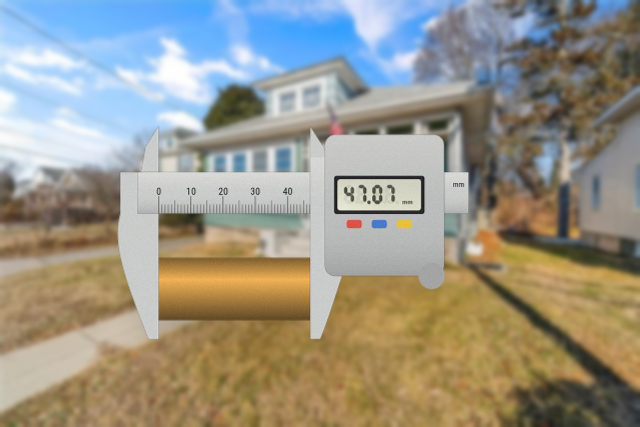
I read 47.07 mm
